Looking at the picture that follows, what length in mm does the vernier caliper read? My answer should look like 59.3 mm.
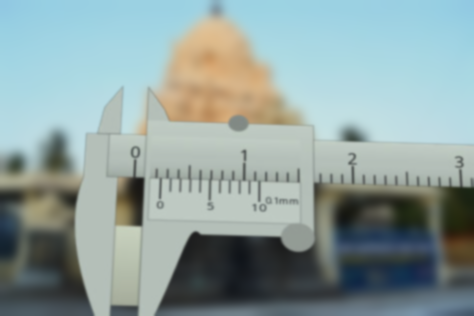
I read 2.4 mm
